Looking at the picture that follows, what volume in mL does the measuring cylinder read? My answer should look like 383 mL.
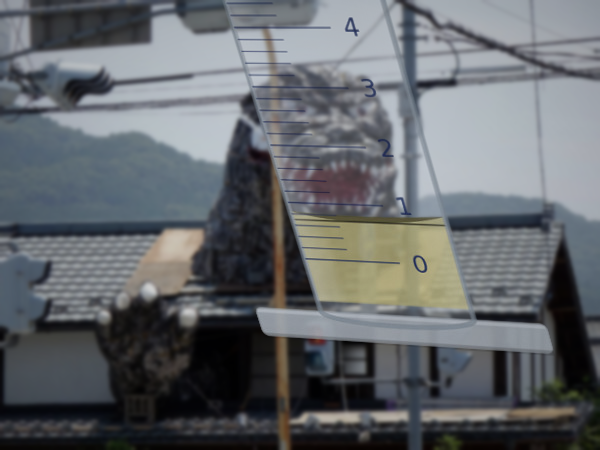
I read 0.7 mL
